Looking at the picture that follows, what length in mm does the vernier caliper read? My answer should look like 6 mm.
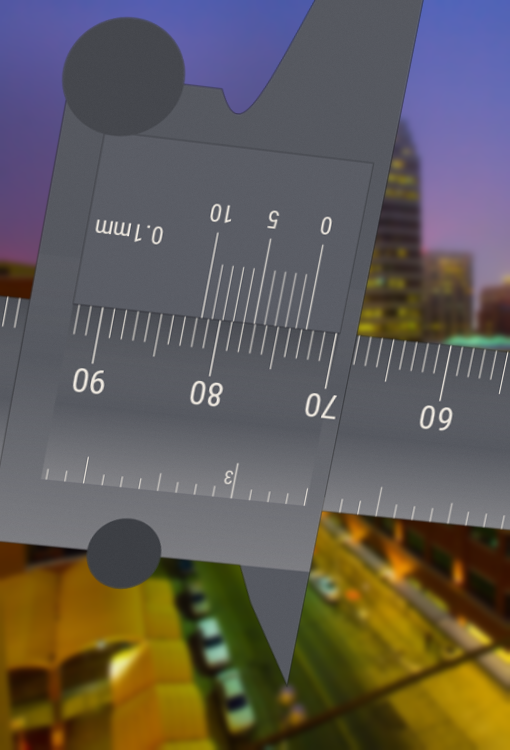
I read 72.6 mm
